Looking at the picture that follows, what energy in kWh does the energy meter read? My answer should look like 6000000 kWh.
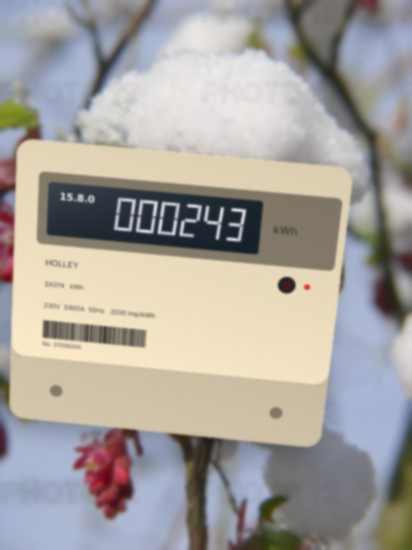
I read 243 kWh
